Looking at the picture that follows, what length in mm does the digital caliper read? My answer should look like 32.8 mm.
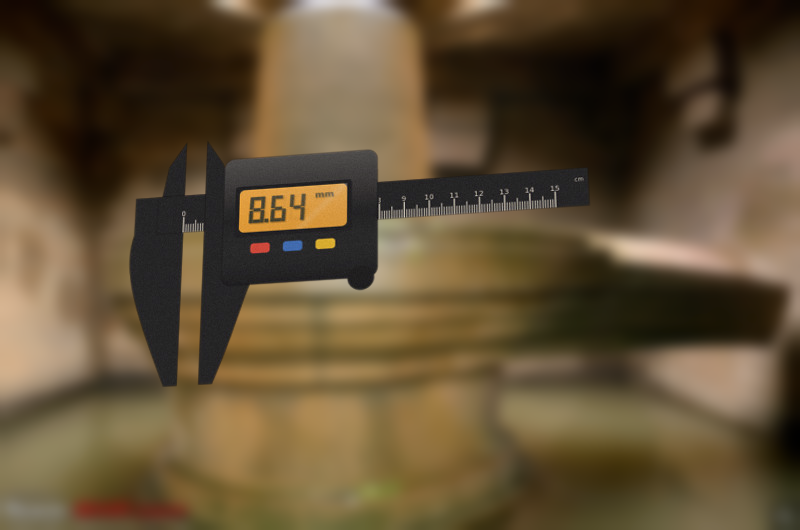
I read 8.64 mm
